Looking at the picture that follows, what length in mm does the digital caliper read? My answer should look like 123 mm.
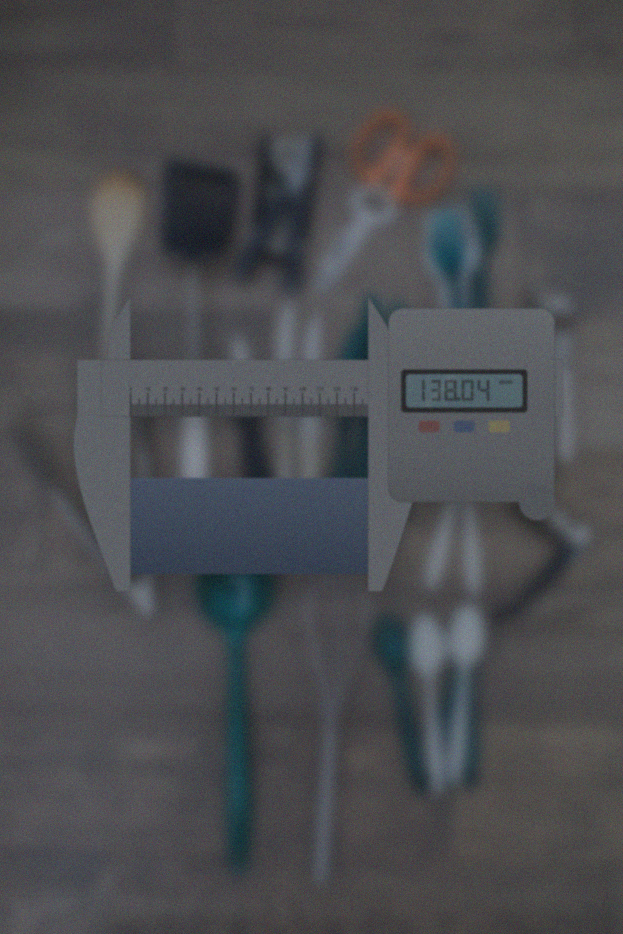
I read 138.04 mm
